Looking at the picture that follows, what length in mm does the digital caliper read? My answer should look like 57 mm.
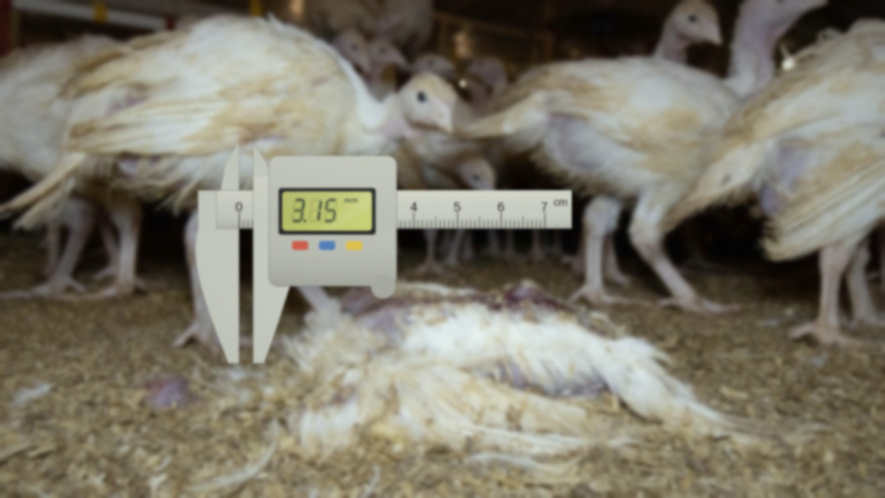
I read 3.15 mm
